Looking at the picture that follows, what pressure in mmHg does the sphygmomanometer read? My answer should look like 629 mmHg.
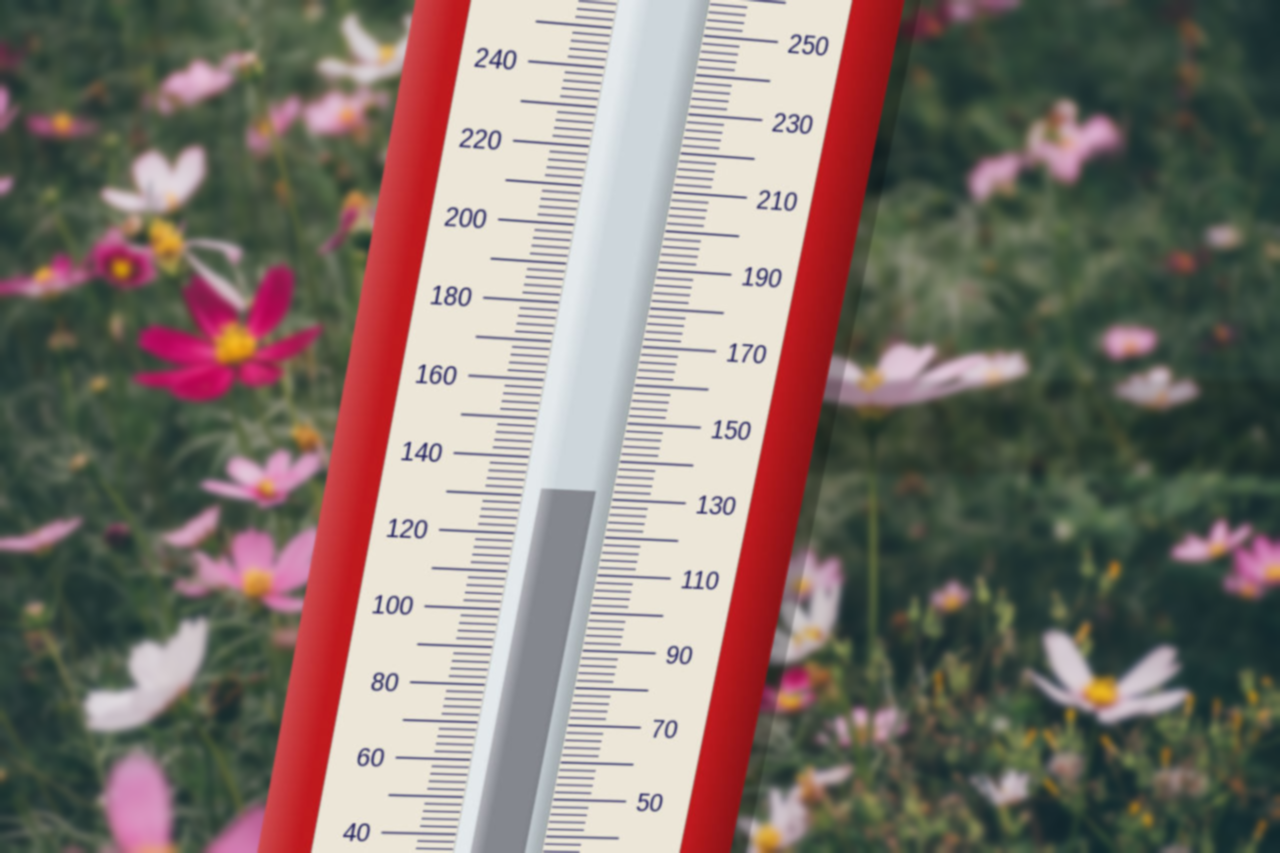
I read 132 mmHg
